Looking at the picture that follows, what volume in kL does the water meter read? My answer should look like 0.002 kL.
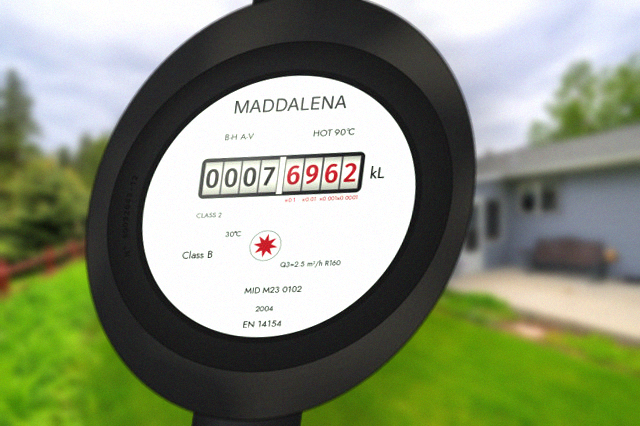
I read 7.6962 kL
